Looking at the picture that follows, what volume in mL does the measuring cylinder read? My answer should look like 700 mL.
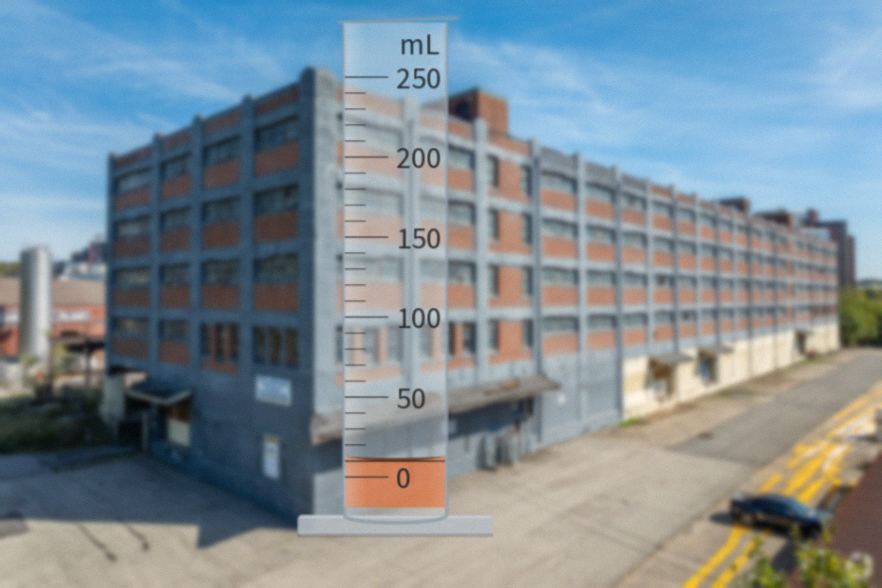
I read 10 mL
